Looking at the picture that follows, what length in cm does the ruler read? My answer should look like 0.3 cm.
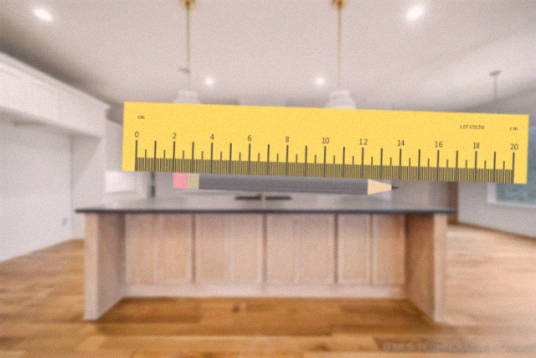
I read 12 cm
